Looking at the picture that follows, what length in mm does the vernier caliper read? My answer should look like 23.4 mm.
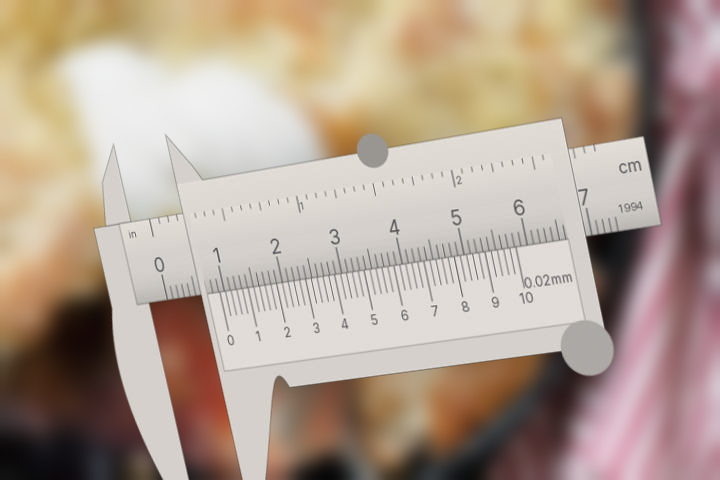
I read 9.2 mm
